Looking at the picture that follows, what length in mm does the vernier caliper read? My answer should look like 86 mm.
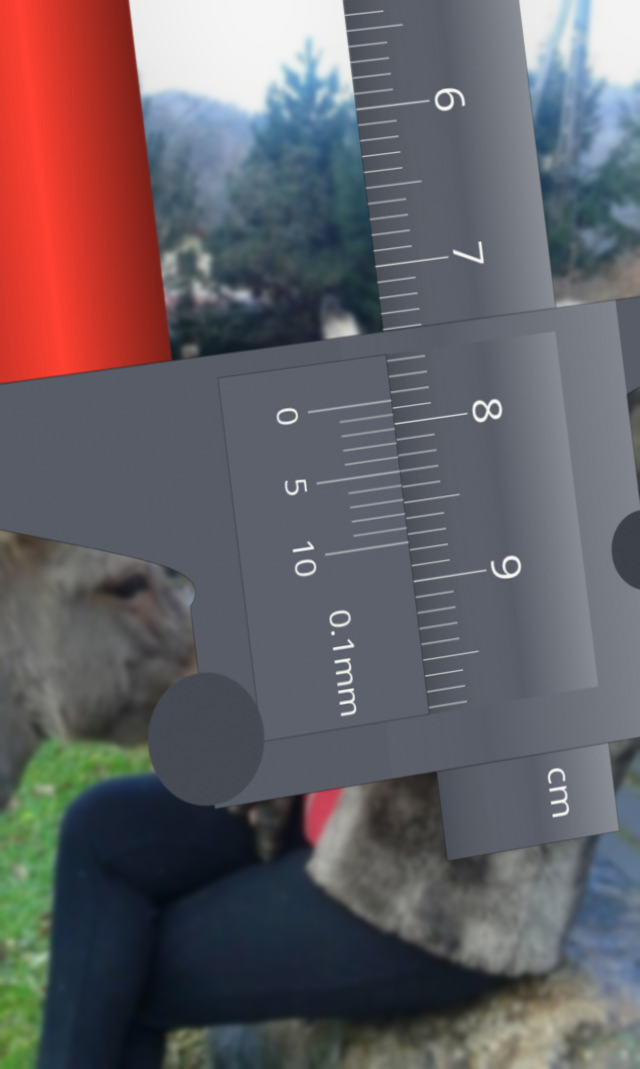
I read 78.5 mm
